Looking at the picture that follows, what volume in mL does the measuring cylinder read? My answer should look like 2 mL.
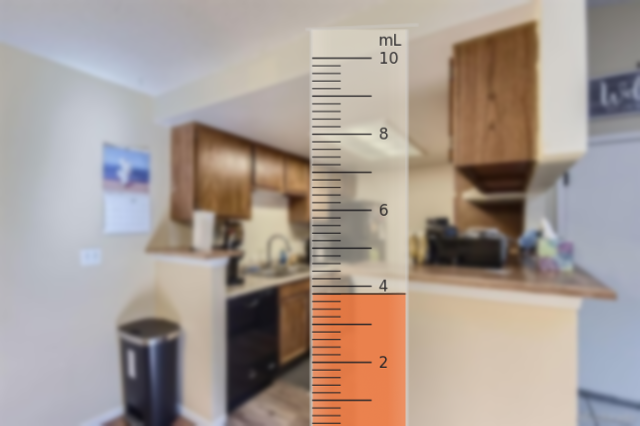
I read 3.8 mL
